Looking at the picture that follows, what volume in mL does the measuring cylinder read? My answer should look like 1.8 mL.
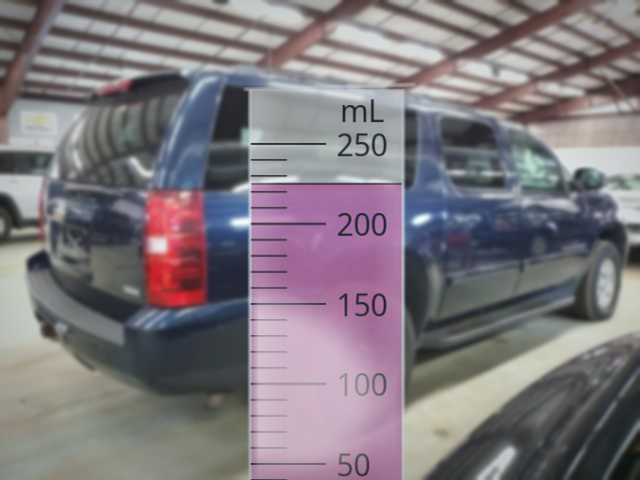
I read 225 mL
